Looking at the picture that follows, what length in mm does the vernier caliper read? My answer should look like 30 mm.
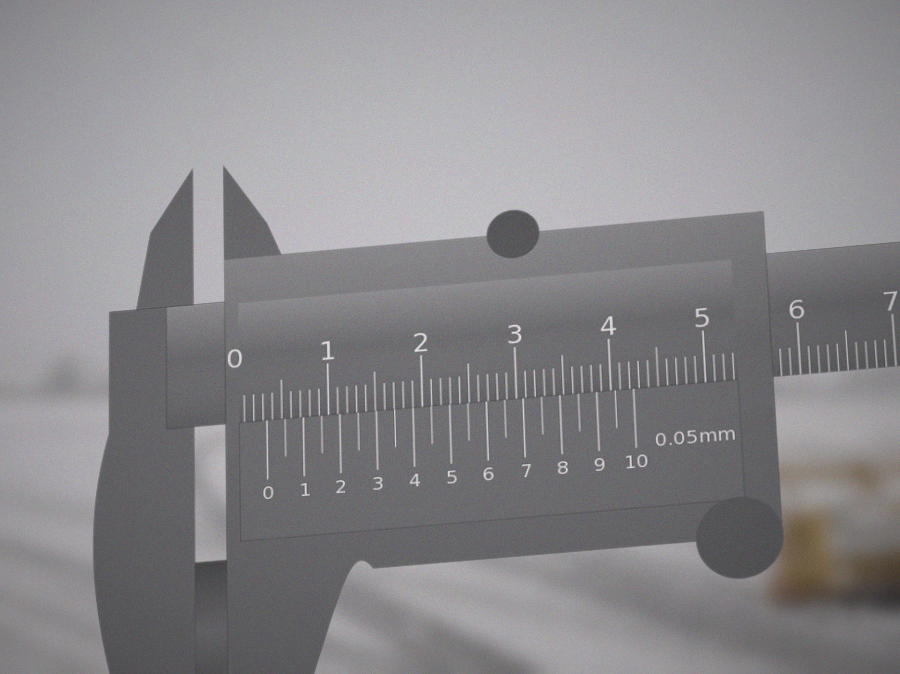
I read 3.4 mm
